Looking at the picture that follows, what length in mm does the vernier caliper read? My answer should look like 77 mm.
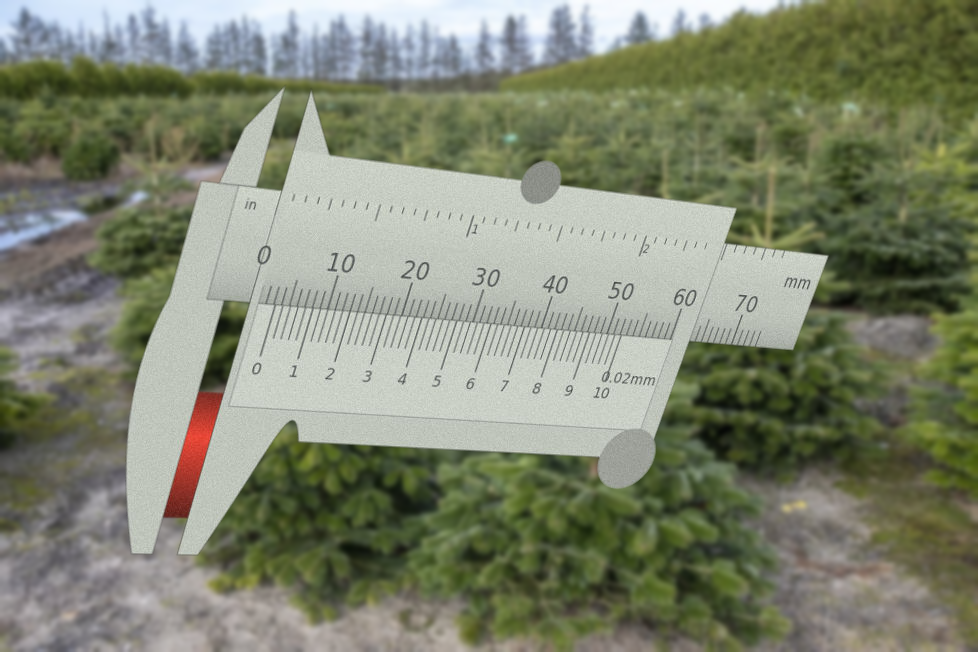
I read 3.2 mm
